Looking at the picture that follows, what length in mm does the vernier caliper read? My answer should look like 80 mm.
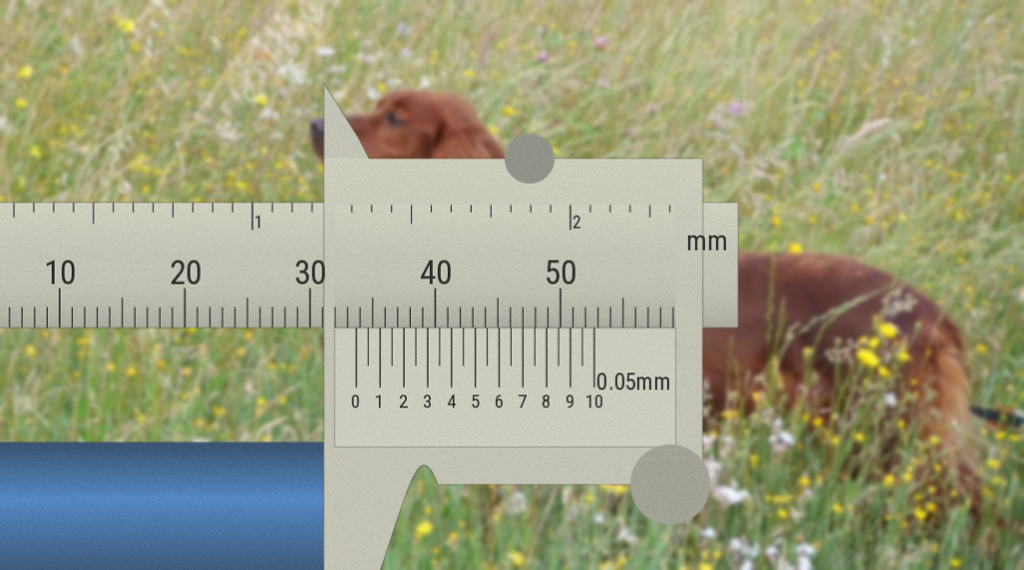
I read 33.7 mm
